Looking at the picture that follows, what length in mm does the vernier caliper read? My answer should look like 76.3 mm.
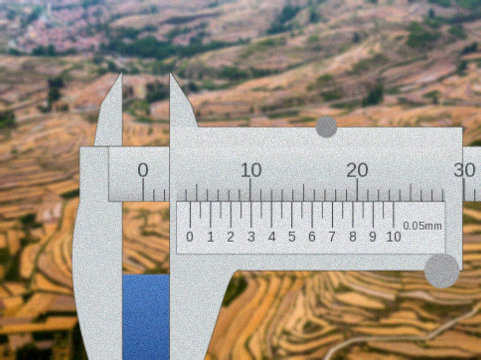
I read 4.4 mm
